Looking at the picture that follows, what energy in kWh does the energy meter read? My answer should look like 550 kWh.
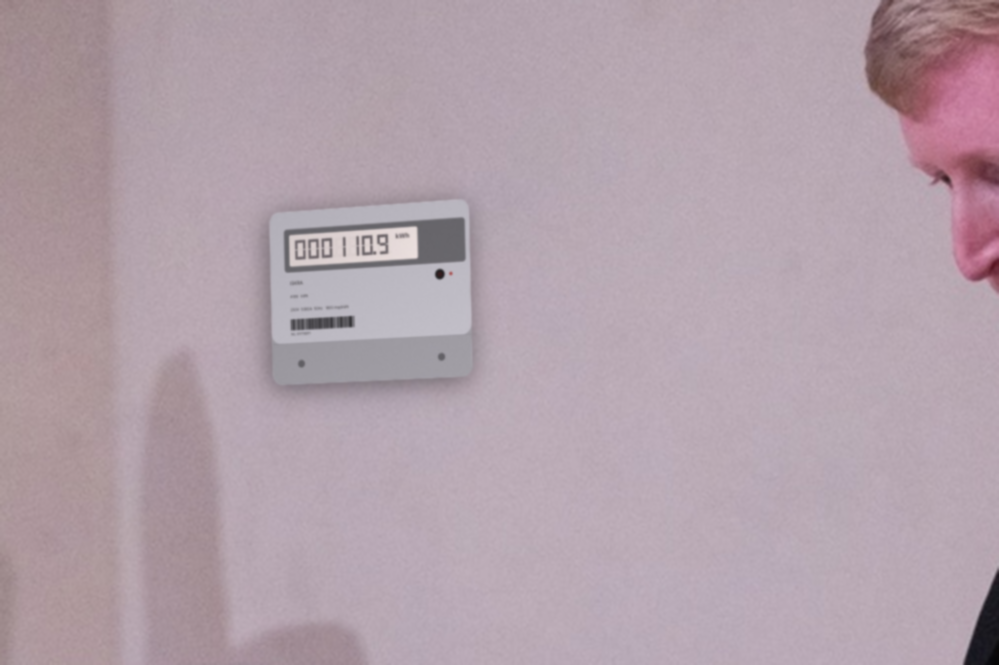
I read 110.9 kWh
